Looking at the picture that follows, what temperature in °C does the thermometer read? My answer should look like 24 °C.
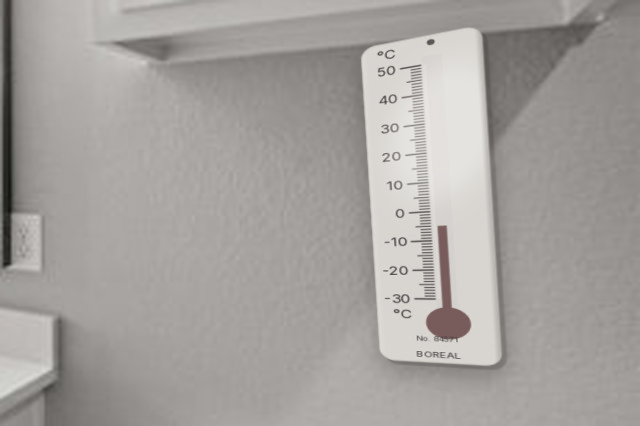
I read -5 °C
